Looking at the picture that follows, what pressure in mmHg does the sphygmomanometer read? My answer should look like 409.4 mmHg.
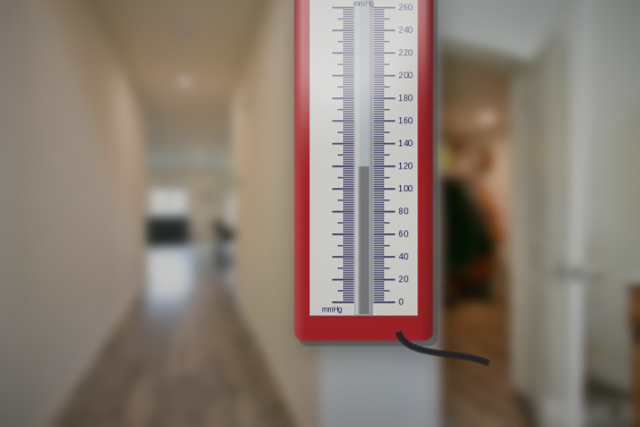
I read 120 mmHg
